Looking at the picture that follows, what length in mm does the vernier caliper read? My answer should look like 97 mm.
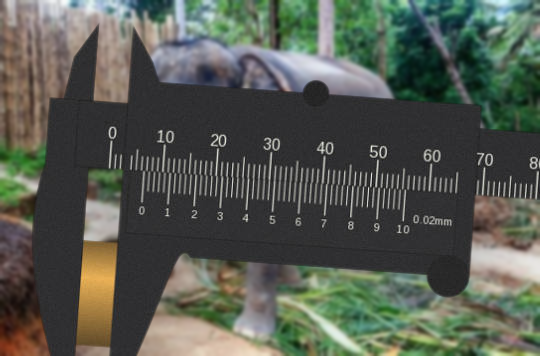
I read 6.5 mm
